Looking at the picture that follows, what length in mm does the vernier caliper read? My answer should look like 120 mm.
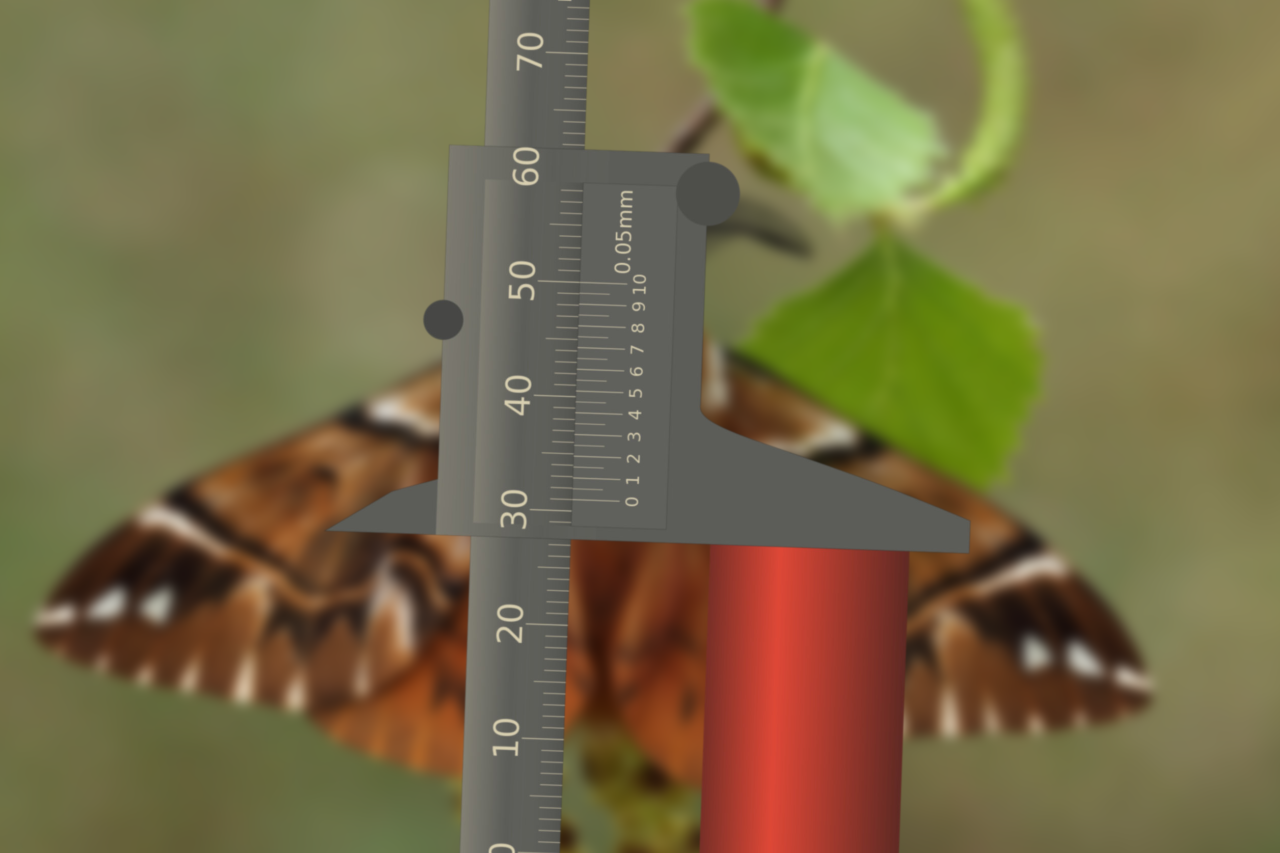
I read 31.0 mm
